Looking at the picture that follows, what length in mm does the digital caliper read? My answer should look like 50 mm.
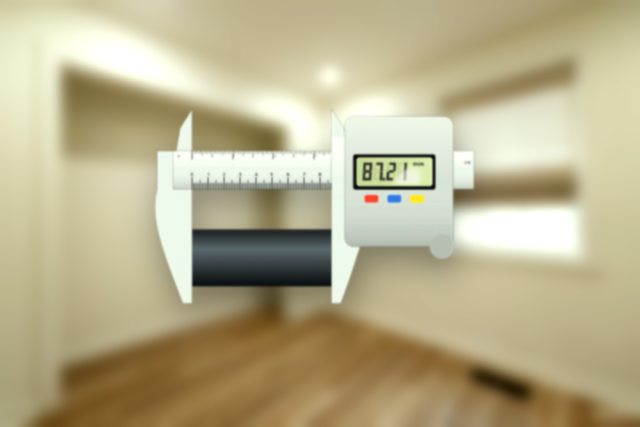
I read 87.21 mm
